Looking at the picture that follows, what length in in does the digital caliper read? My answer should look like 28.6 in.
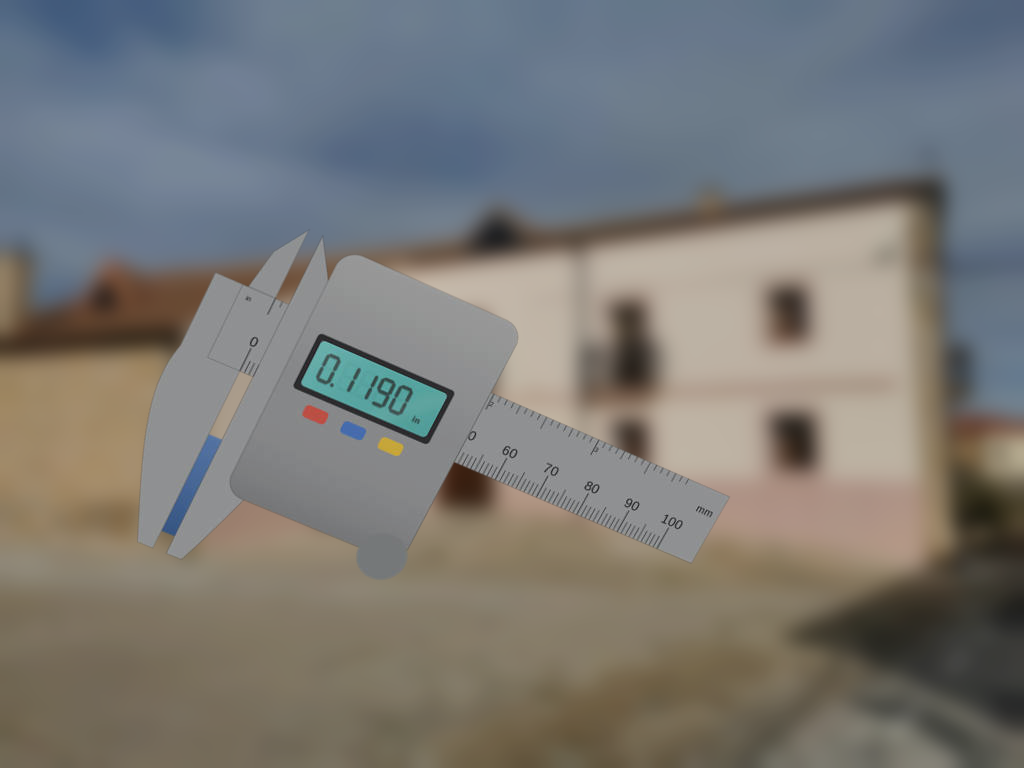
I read 0.1190 in
